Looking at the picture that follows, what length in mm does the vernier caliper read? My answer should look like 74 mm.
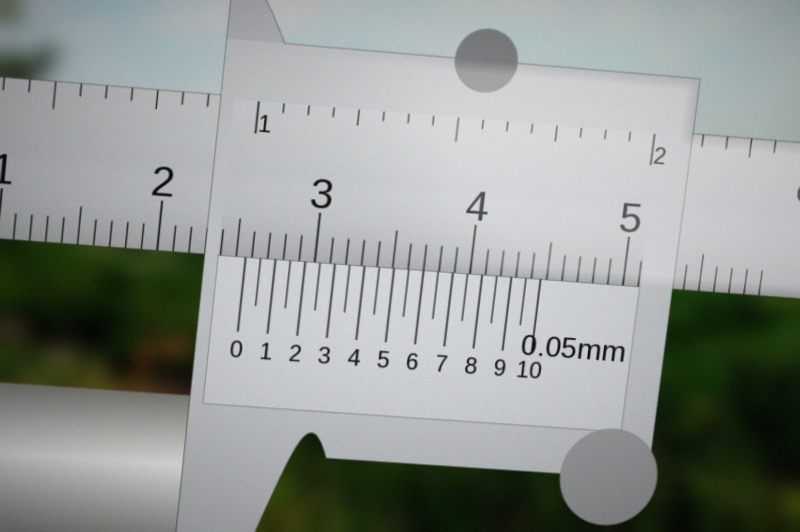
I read 25.6 mm
